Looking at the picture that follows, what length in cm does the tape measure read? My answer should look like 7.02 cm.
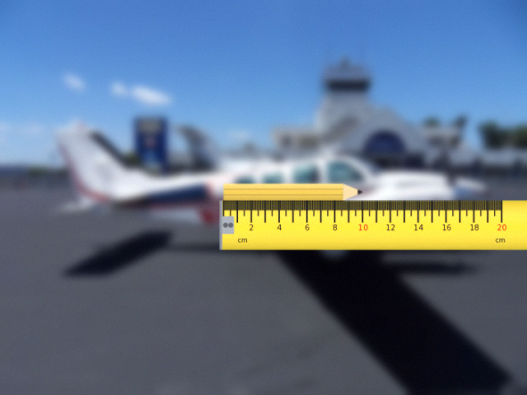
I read 10 cm
